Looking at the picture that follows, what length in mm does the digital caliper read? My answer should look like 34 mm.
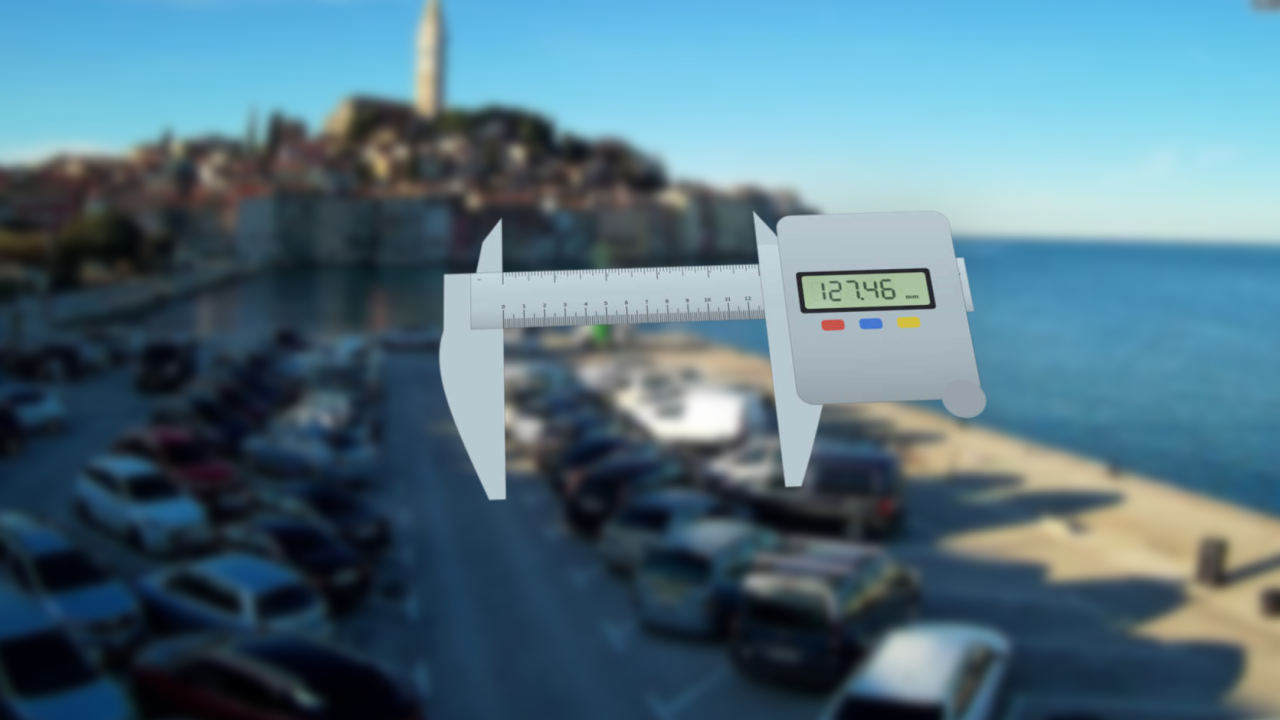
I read 127.46 mm
